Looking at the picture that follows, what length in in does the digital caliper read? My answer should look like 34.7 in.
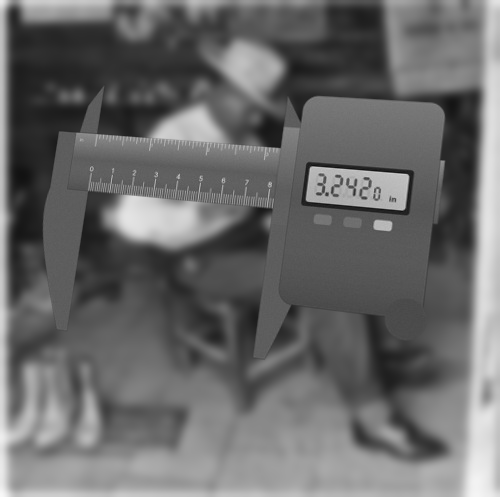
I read 3.2420 in
